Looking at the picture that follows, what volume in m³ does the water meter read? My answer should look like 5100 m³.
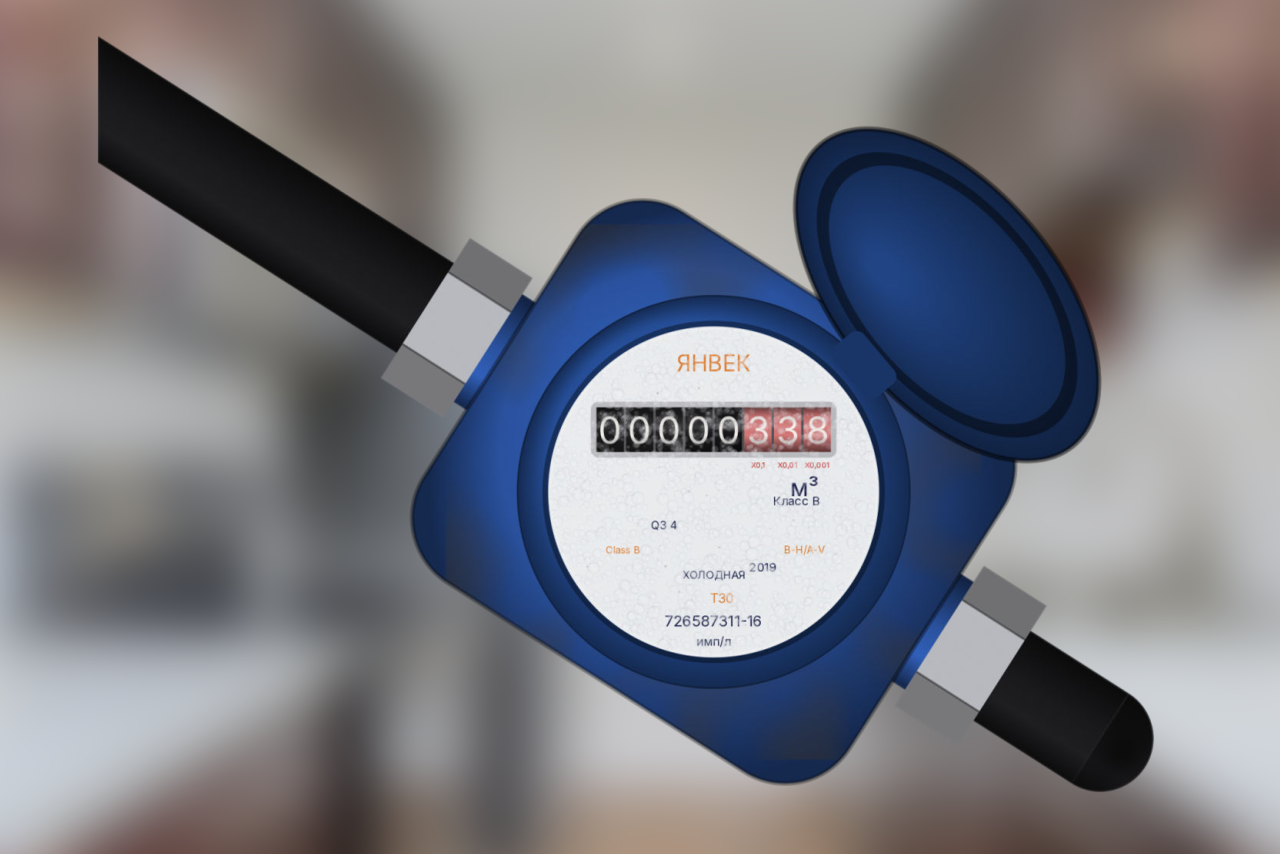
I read 0.338 m³
